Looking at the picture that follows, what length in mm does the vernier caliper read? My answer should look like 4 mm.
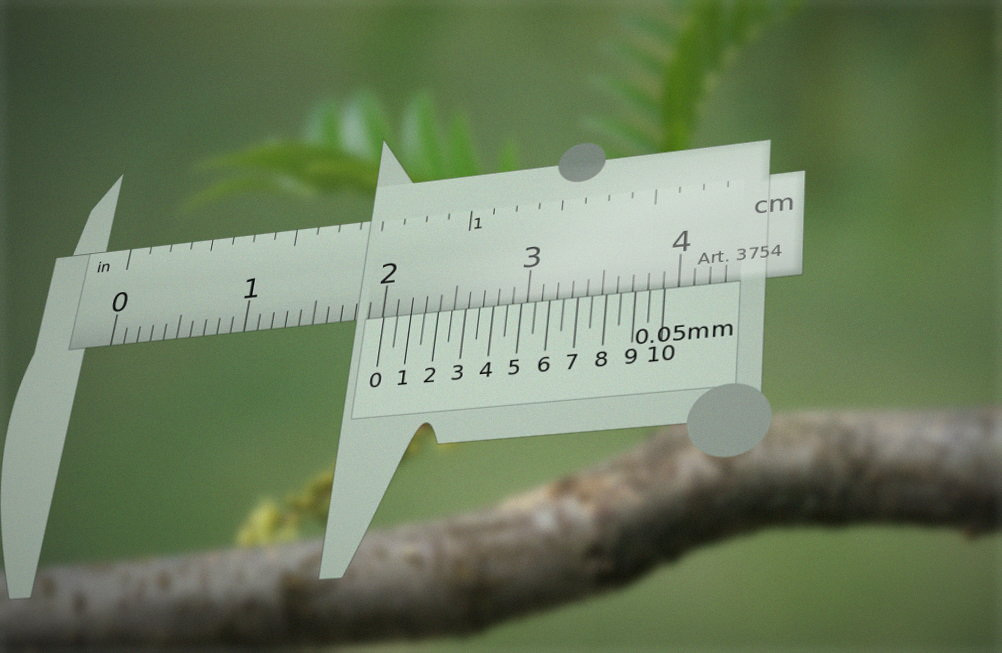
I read 20.1 mm
